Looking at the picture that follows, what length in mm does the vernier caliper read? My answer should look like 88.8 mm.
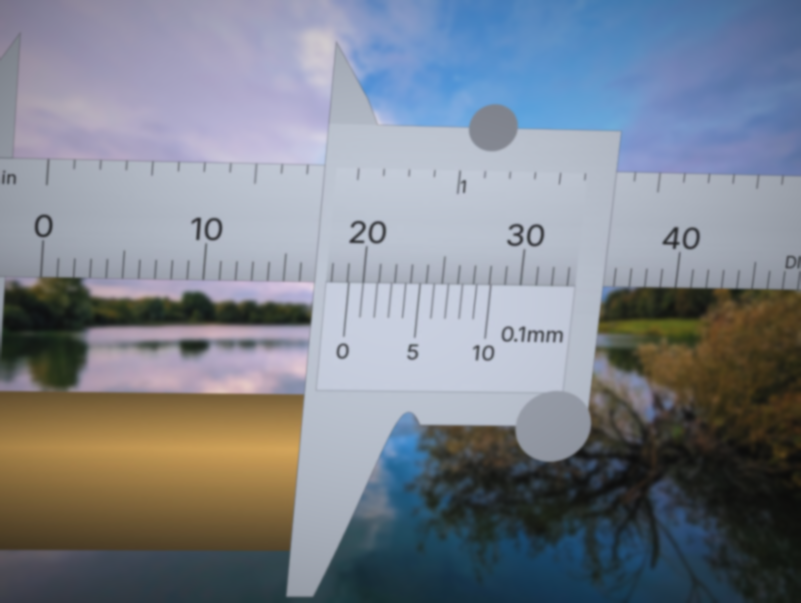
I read 19.1 mm
